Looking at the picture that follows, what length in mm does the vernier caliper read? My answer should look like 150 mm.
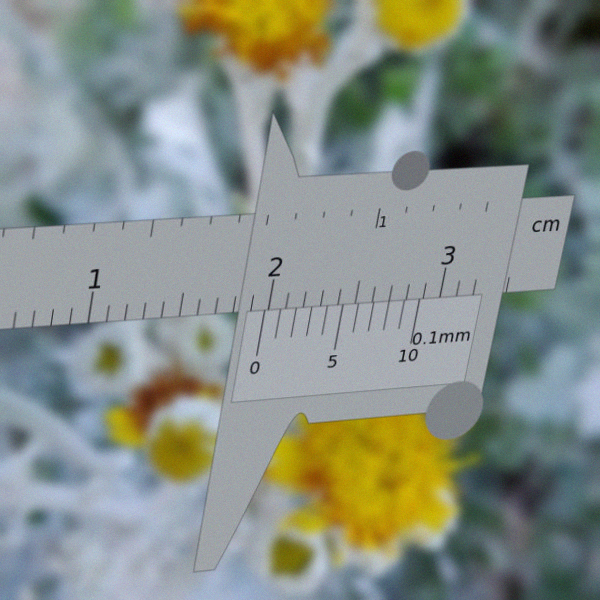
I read 19.8 mm
